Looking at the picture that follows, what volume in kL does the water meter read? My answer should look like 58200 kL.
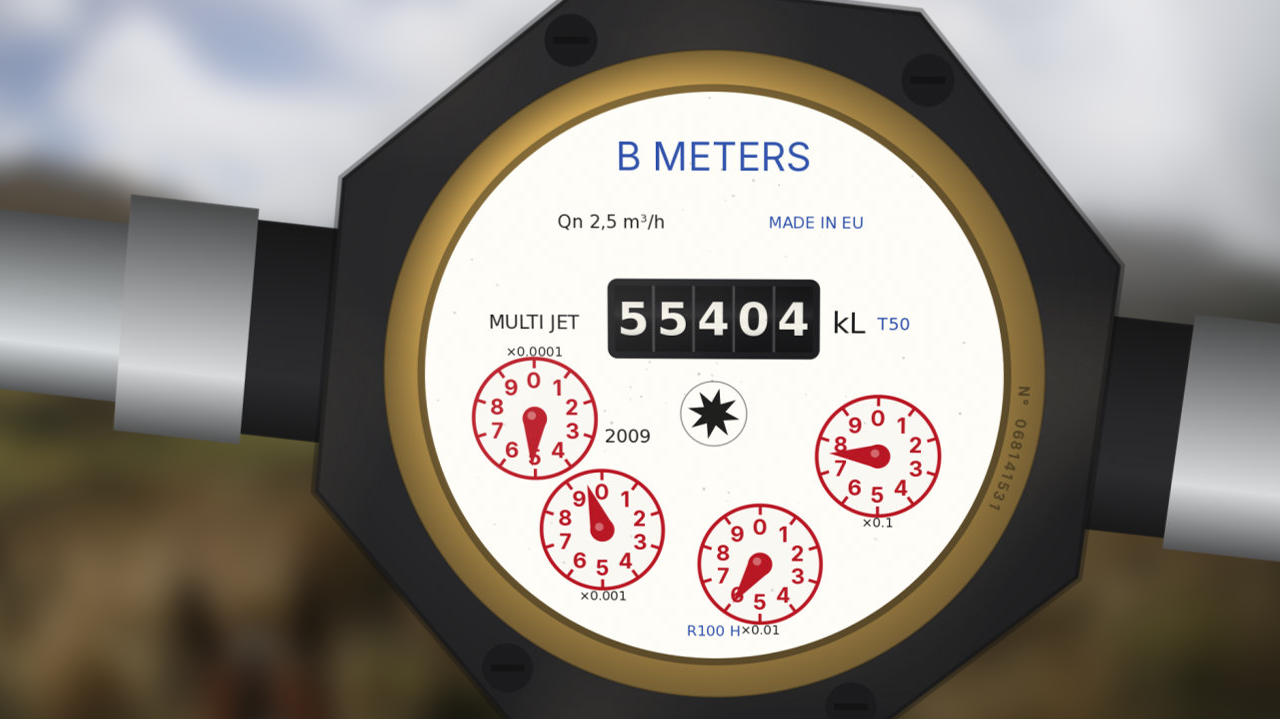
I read 55404.7595 kL
